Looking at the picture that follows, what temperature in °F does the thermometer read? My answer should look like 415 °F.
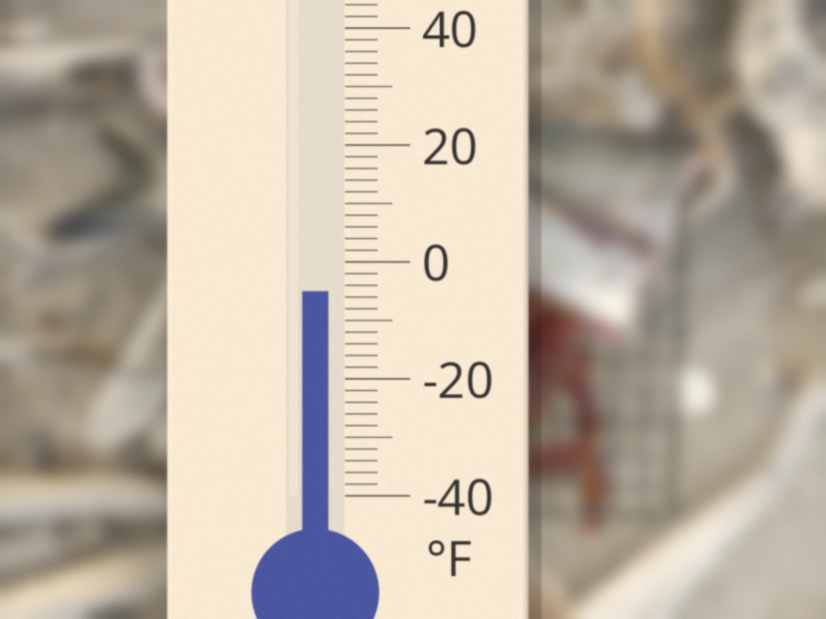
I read -5 °F
